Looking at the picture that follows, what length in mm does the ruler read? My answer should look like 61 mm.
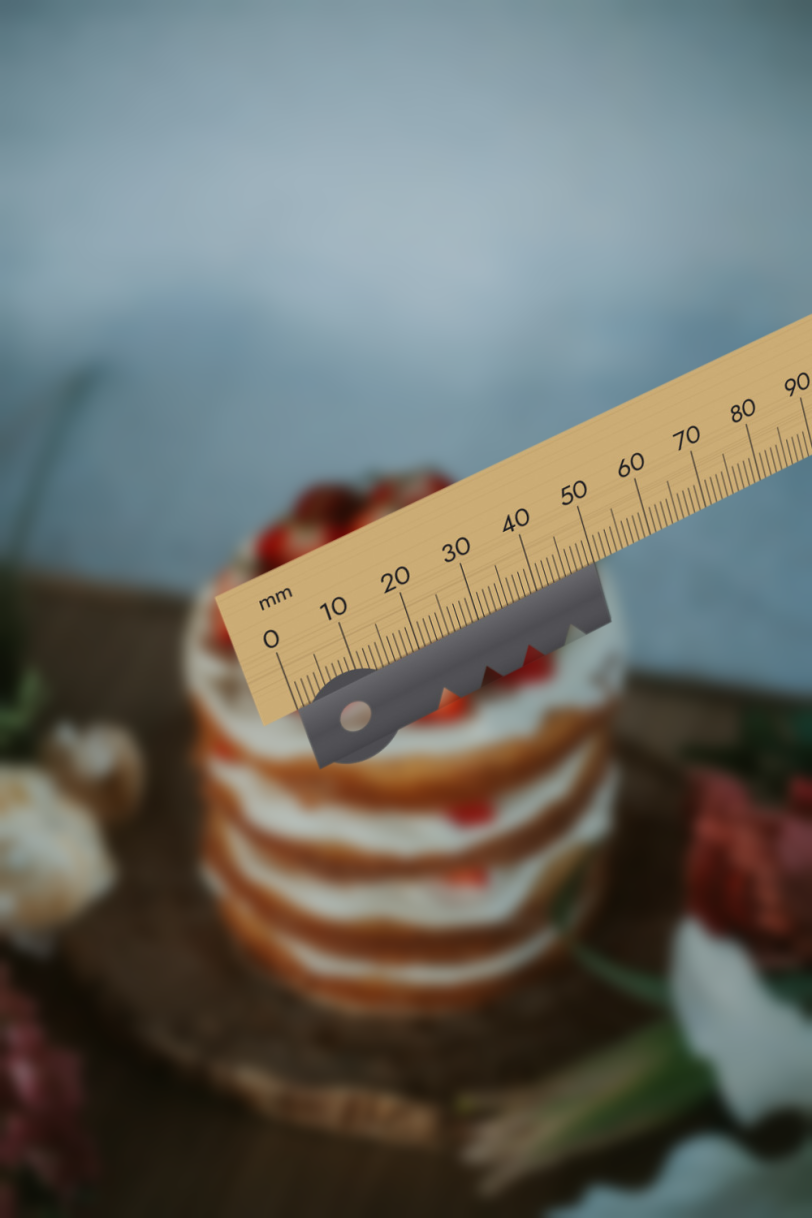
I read 50 mm
